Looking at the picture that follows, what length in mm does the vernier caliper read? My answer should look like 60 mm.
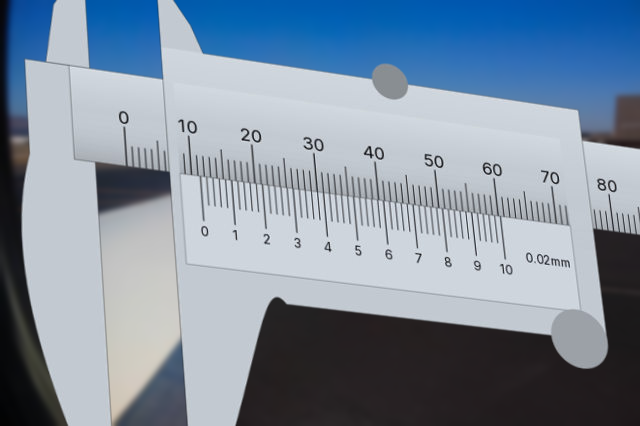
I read 11.4 mm
